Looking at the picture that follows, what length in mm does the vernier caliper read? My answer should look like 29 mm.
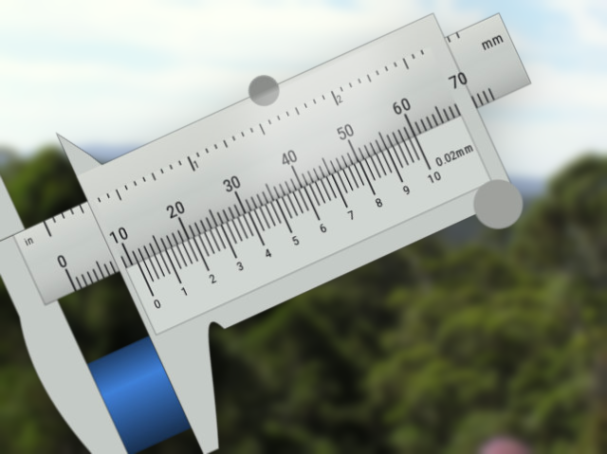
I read 11.0 mm
